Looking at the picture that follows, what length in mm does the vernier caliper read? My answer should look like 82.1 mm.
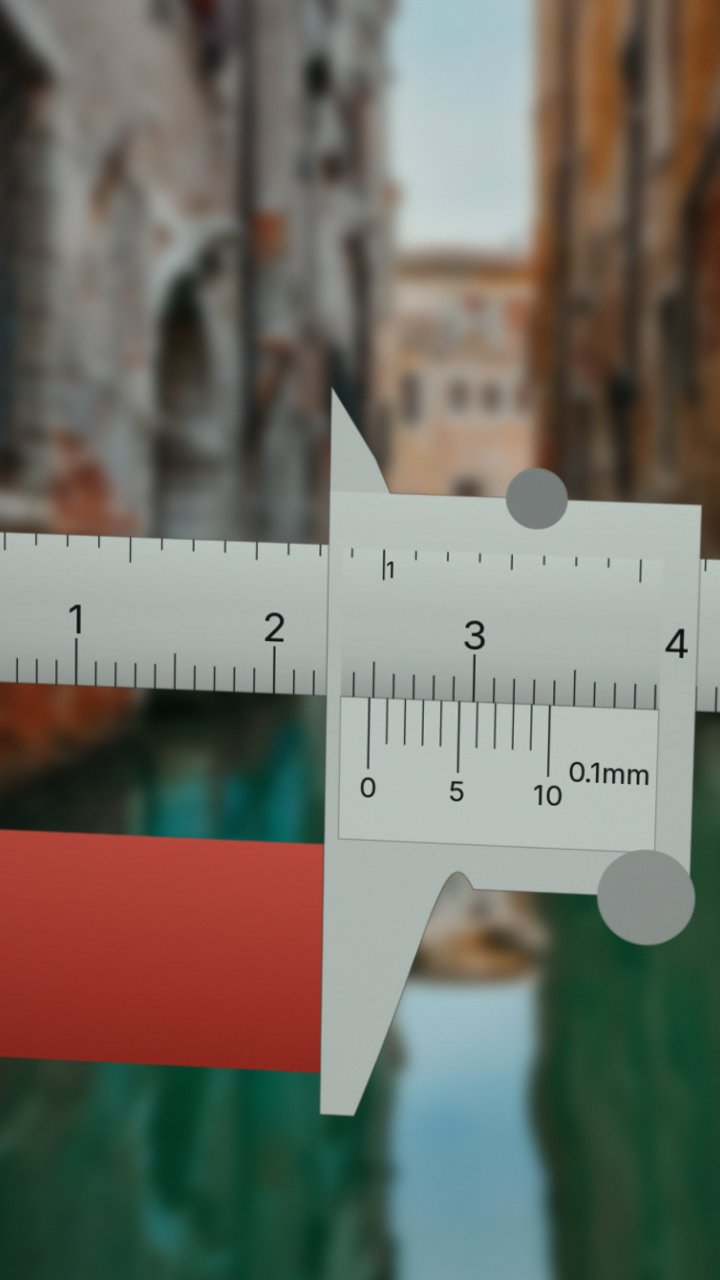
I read 24.8 mm
